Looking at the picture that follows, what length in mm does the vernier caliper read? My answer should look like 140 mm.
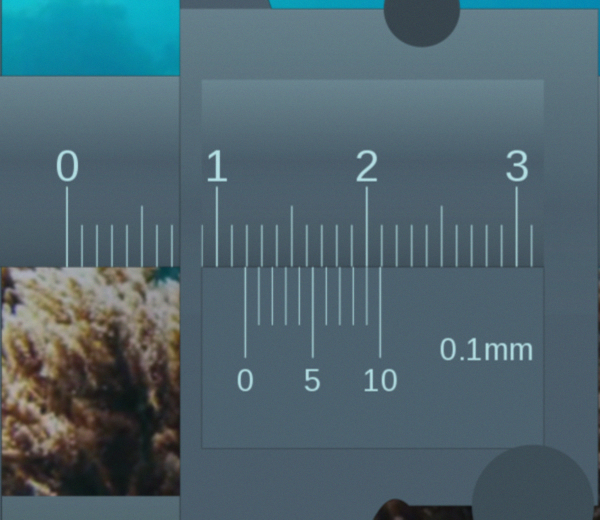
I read 11.9 mm
